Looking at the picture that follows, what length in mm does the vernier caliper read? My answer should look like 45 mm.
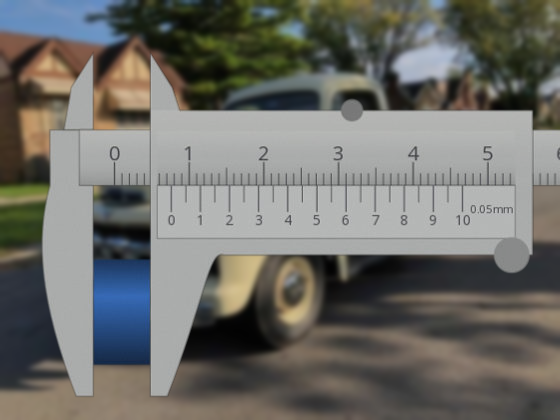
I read 7.6 mm
